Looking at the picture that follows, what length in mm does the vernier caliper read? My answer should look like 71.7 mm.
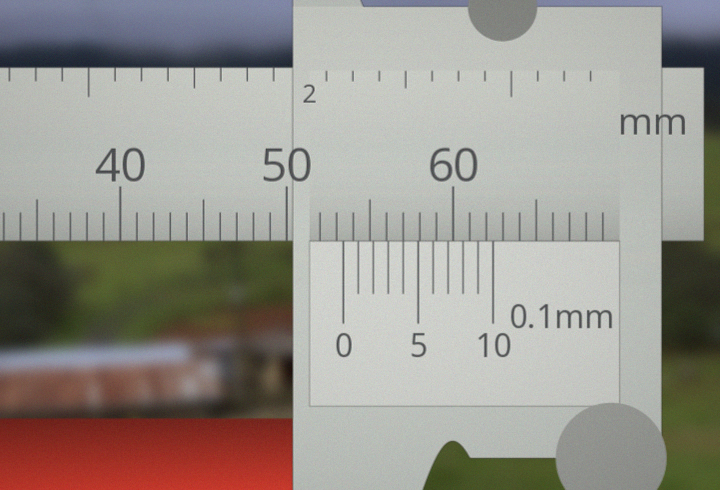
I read 53.4 mm
